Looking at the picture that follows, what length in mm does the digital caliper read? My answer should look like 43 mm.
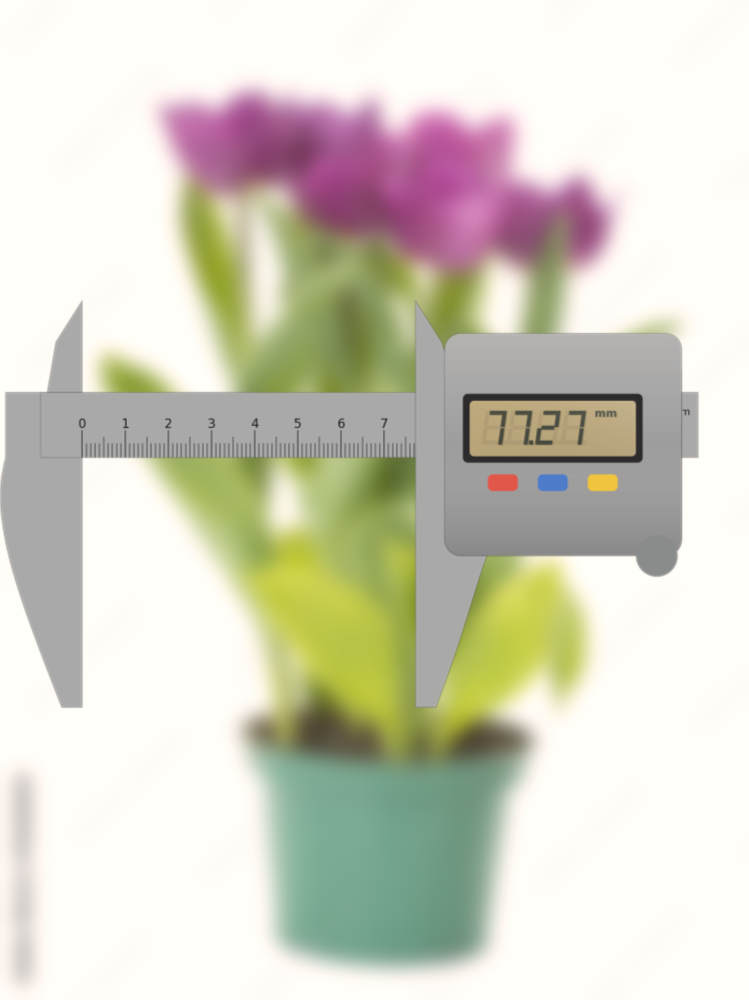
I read 77.27 mm
